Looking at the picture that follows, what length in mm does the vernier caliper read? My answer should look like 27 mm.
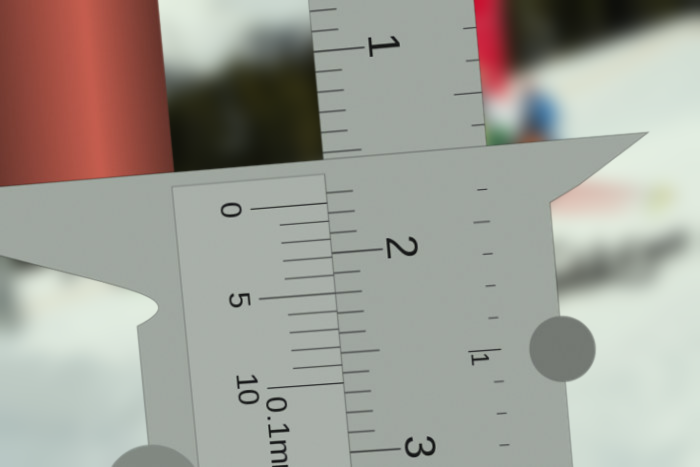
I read 17.5 mm
